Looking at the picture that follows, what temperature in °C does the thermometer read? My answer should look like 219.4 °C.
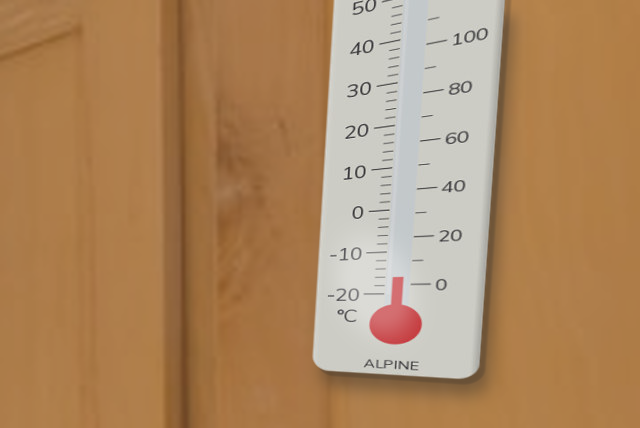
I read -16 °C
